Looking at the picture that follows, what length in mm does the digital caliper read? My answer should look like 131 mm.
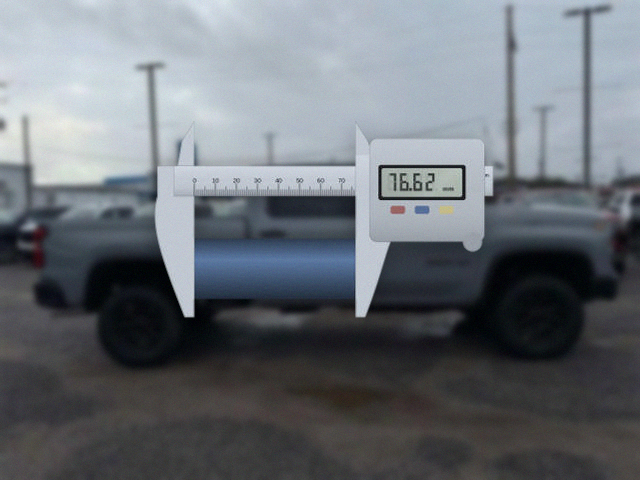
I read 76.62 mm
